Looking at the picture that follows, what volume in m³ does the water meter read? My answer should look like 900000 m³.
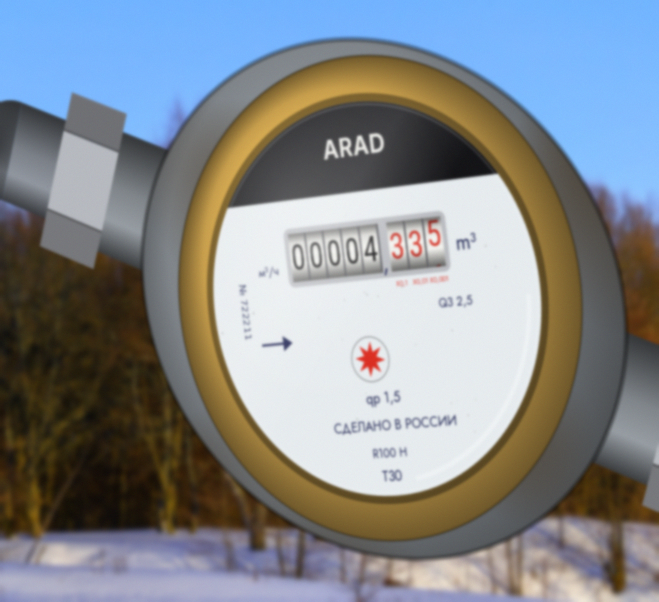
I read 4.335 m³
